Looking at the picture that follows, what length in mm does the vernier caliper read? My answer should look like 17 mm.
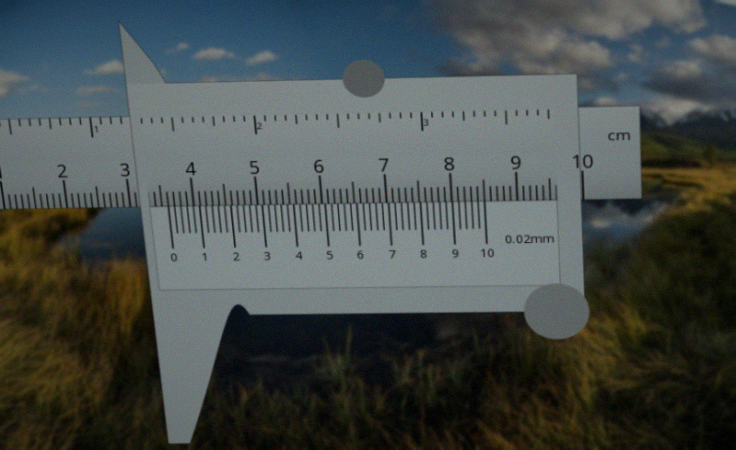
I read 36.0 mm
